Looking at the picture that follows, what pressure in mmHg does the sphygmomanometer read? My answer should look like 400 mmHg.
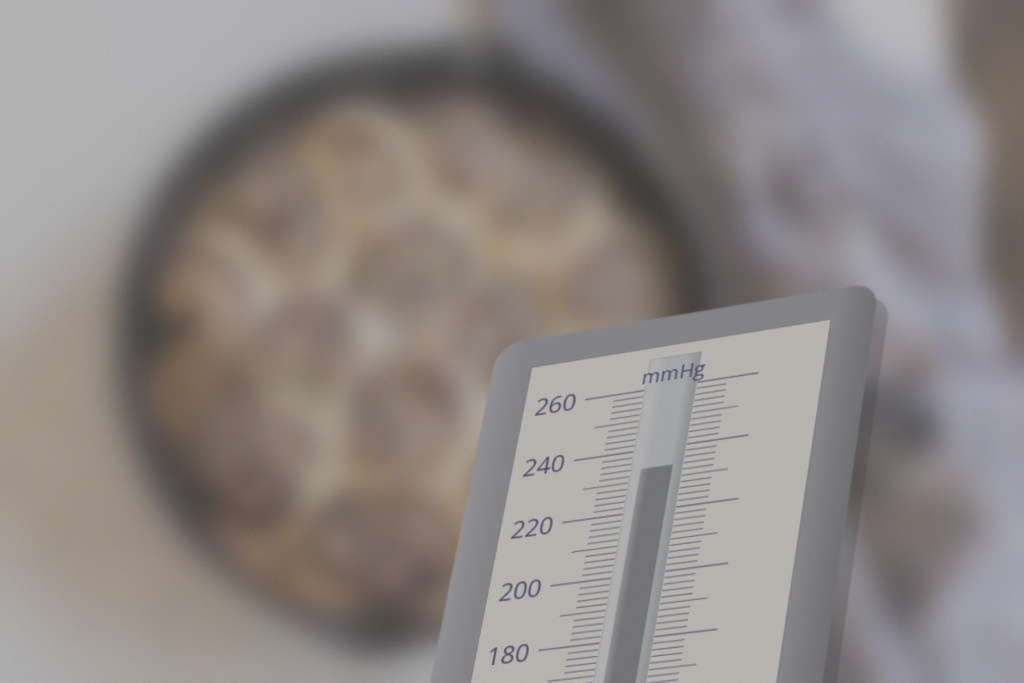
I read 234 mmHg
